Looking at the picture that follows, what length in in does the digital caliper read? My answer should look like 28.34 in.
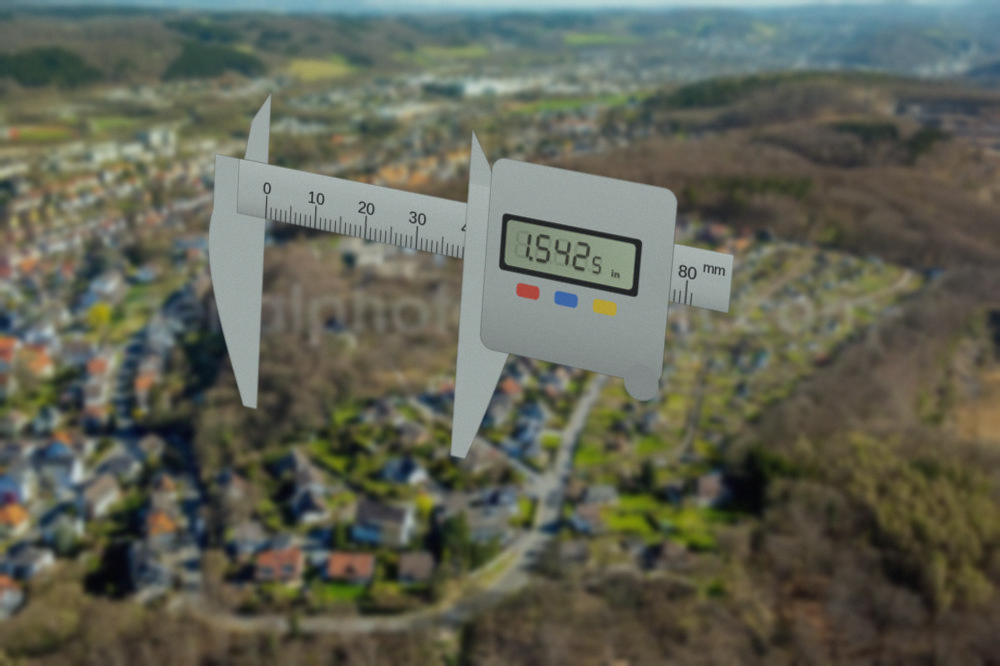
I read 1.5425 in
